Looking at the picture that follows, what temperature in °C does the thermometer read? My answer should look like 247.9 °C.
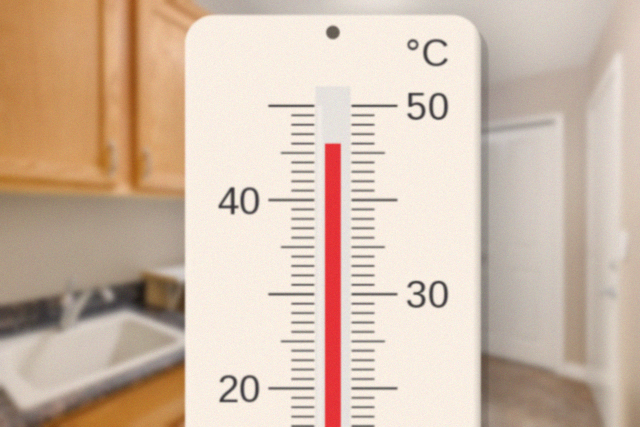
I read 46 °C
